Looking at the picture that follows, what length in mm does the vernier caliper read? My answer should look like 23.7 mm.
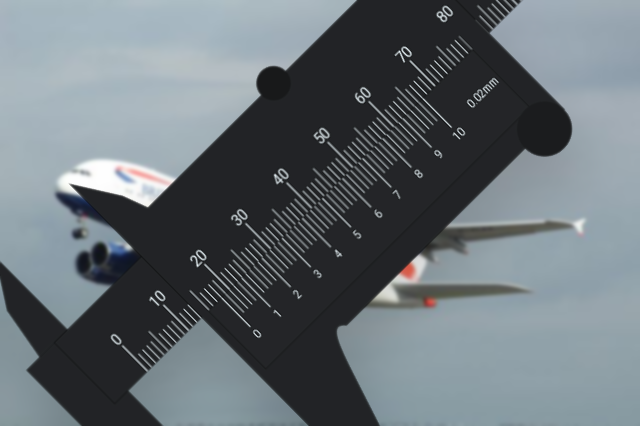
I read 18.0 mm
